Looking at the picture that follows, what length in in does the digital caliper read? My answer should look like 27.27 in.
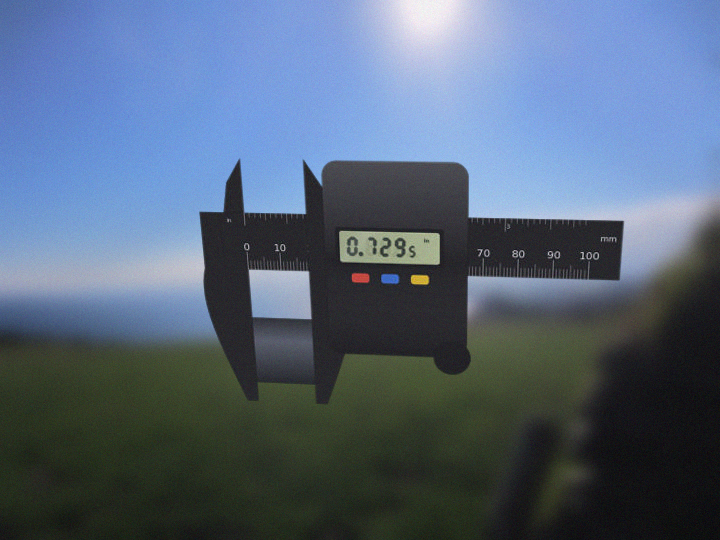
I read 0.7295 in
